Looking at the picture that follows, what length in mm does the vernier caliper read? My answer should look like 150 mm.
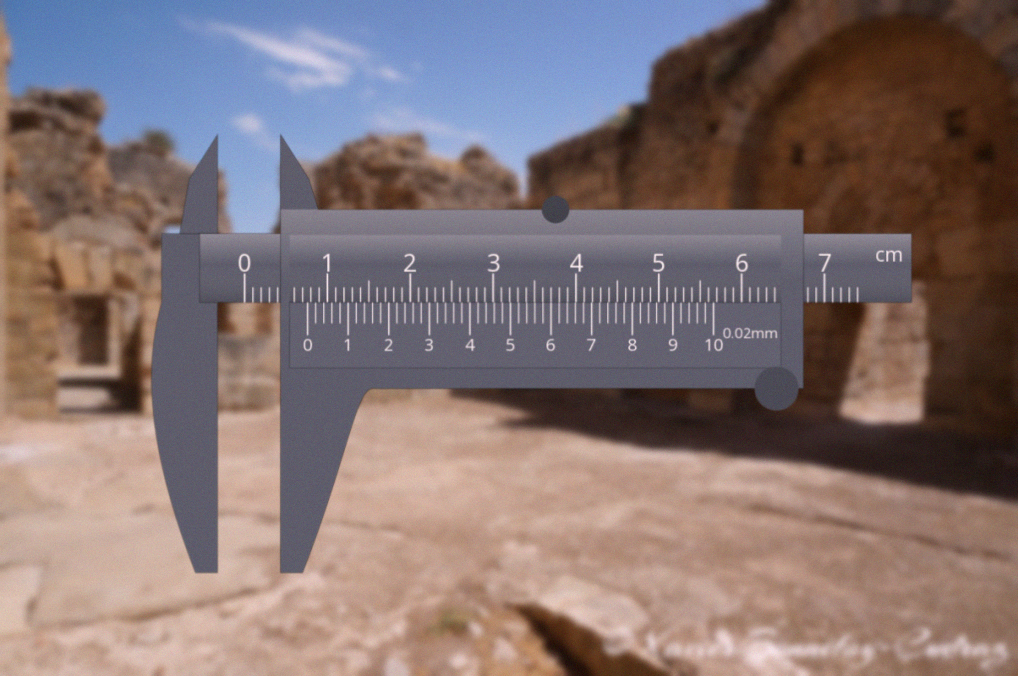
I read 7.6 mm
